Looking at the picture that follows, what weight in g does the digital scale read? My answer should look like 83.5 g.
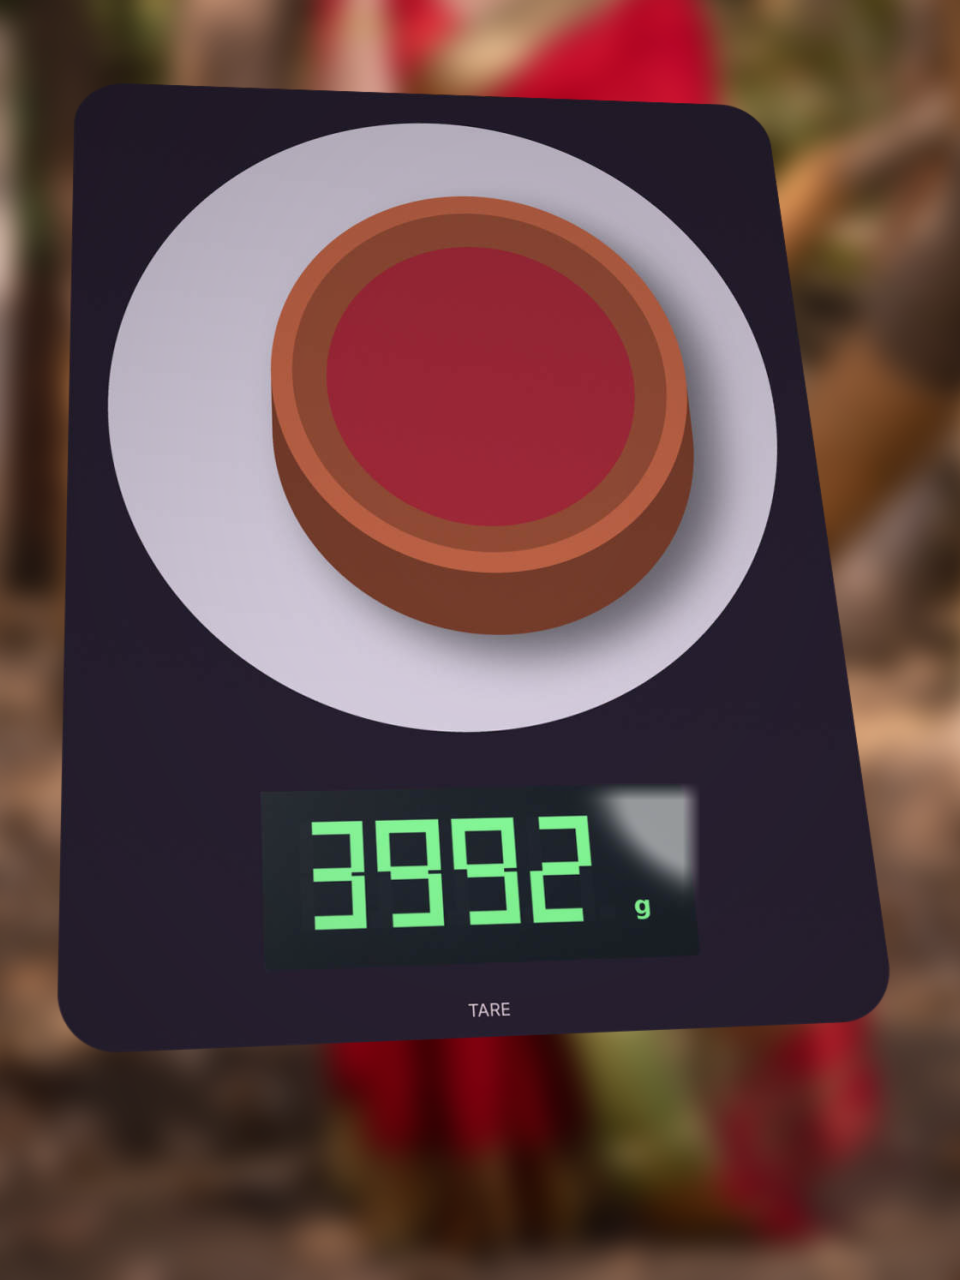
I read 3992 g
